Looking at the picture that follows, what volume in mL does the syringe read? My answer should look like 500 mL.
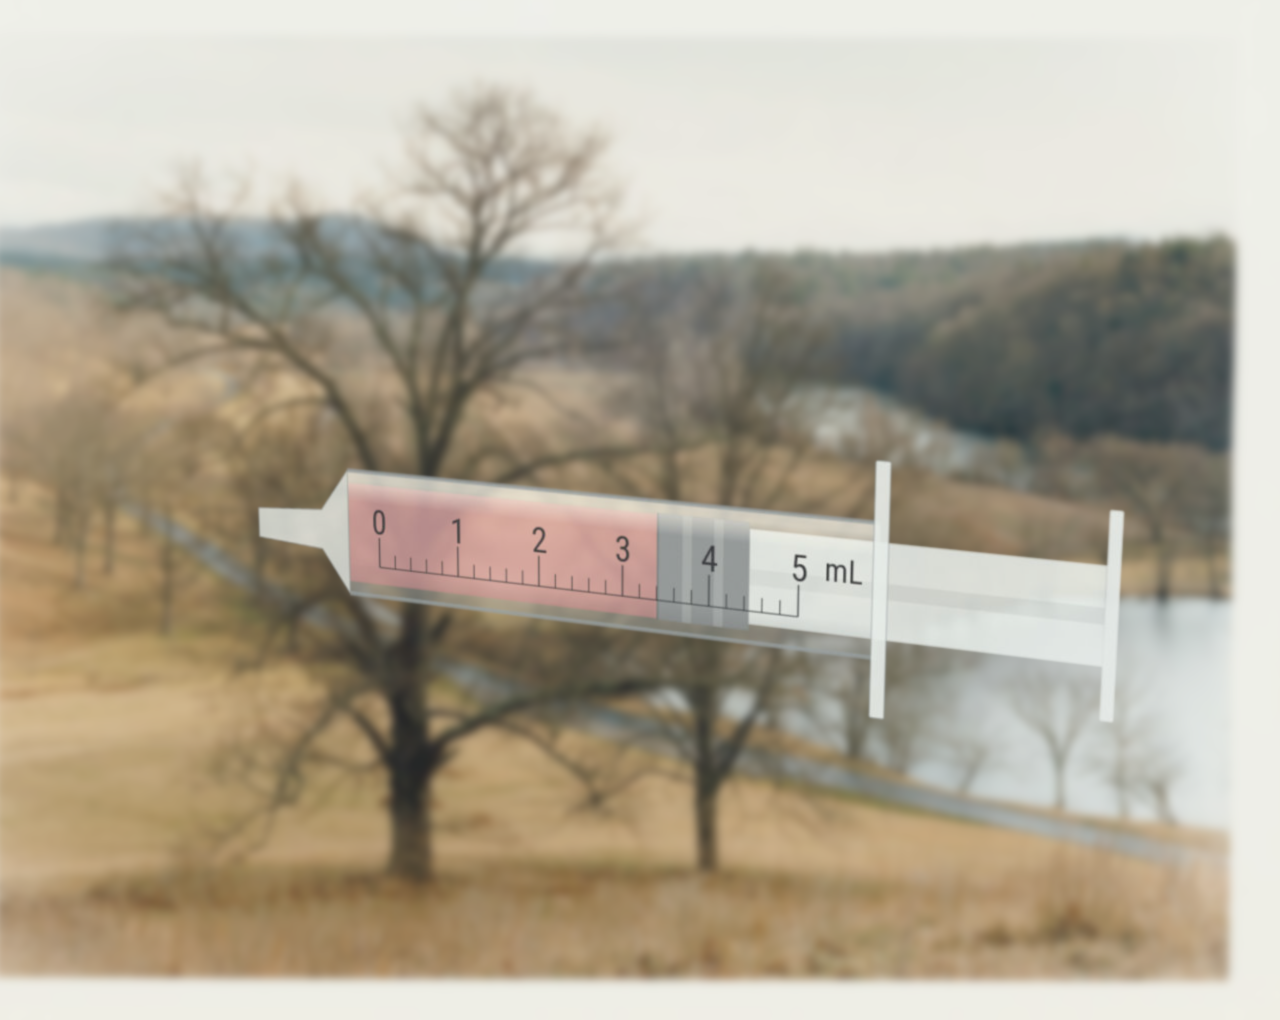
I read 3.4 mL
